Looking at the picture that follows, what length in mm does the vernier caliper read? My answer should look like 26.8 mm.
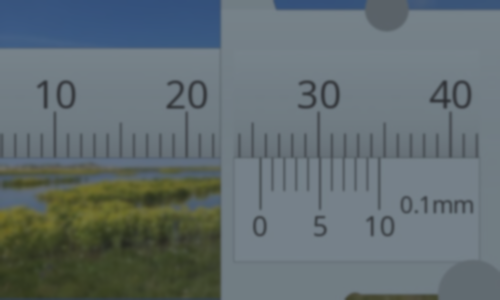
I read 25.6 mm
